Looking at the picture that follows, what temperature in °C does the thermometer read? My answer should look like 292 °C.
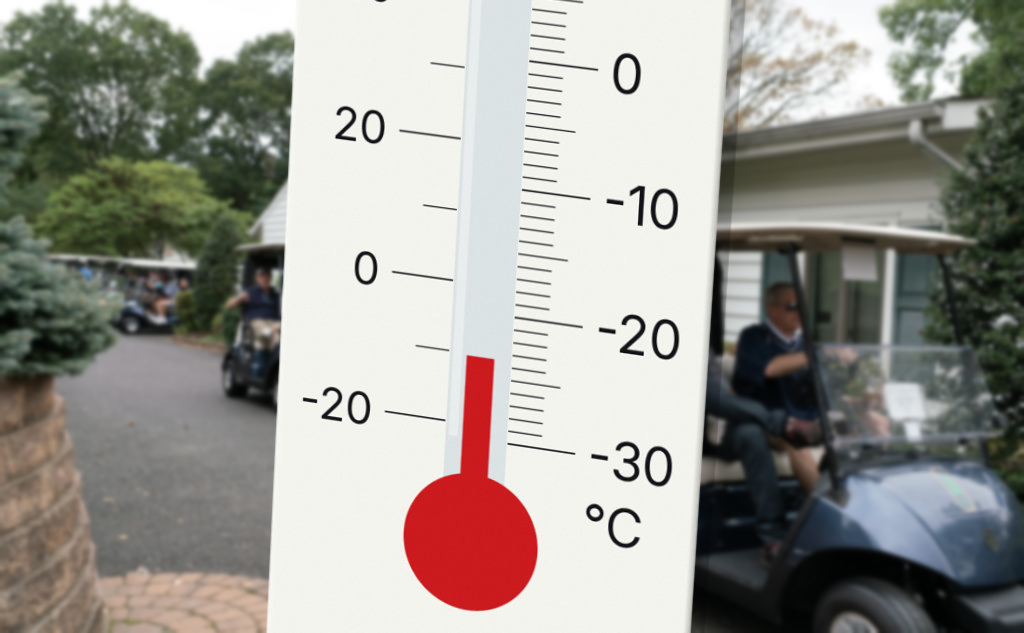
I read -23.5 °C
